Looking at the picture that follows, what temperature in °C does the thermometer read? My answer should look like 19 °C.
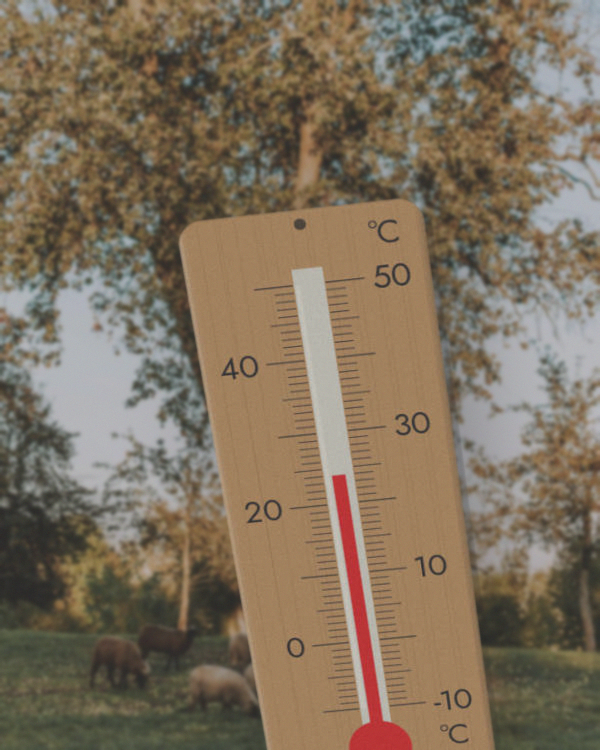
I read 24 °C
